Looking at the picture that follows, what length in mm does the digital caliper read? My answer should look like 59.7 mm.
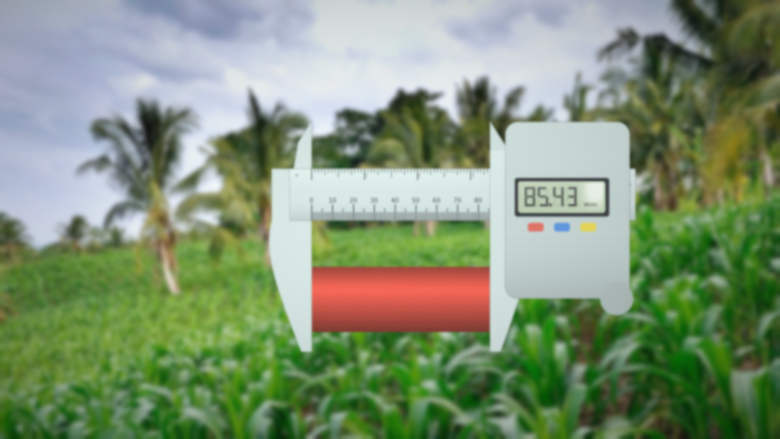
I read 85.43 mm
